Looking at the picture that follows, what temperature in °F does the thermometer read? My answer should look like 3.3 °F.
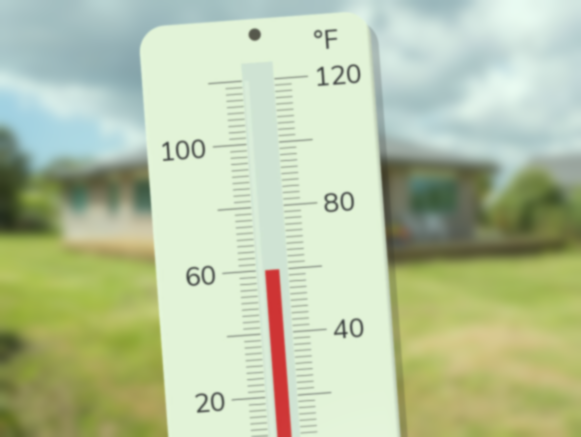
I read 60 °F
